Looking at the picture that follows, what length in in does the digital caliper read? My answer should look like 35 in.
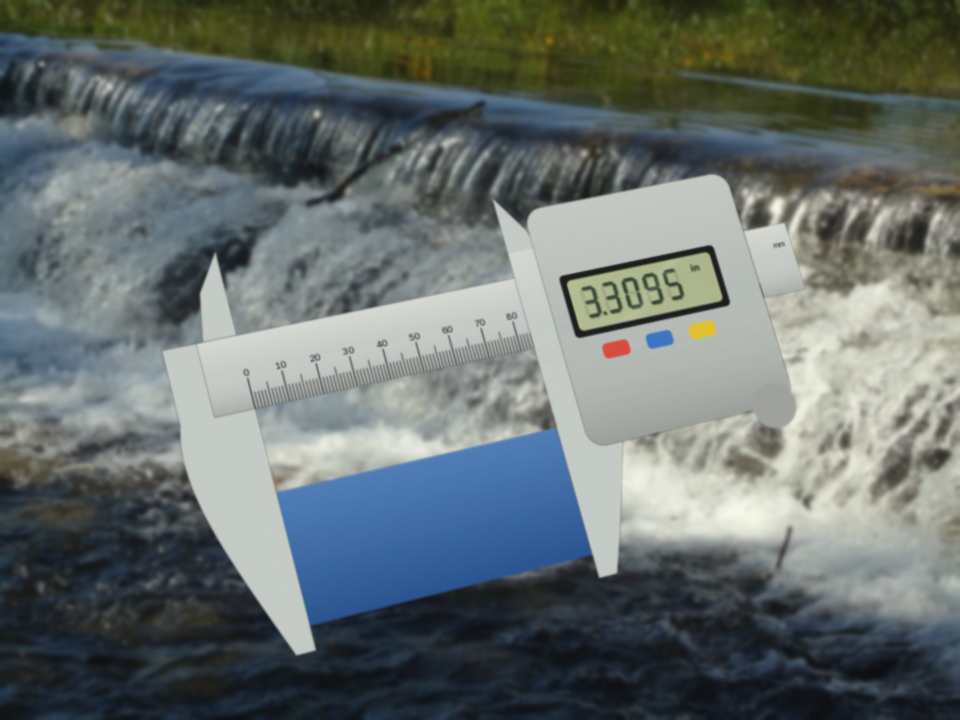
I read 3.3095 in
